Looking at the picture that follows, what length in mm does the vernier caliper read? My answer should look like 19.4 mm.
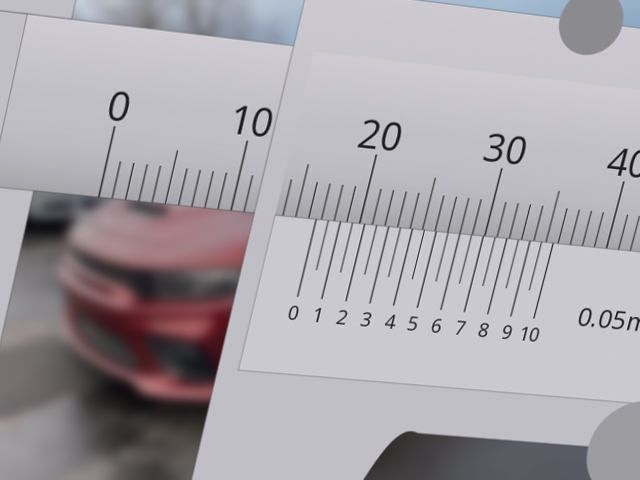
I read 16.6 mm
